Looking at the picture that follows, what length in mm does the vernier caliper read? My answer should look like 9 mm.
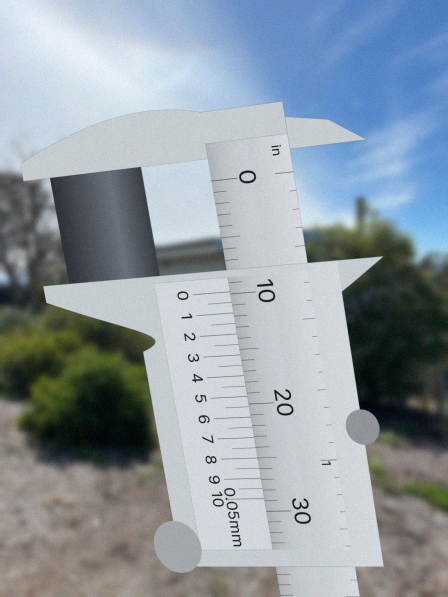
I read 9.8 mm
